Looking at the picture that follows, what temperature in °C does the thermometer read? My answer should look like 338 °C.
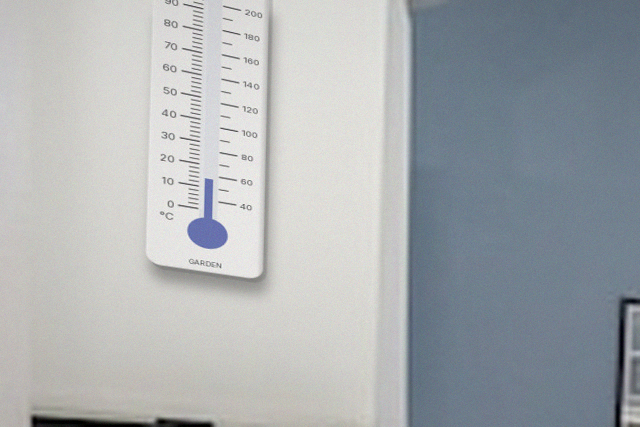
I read 14 °C
